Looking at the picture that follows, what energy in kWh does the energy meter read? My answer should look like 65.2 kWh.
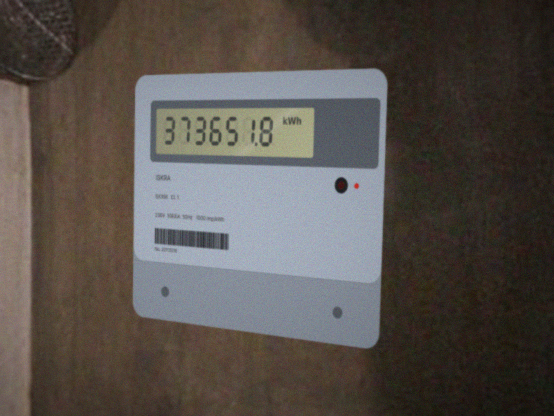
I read 373651.8 kWh
